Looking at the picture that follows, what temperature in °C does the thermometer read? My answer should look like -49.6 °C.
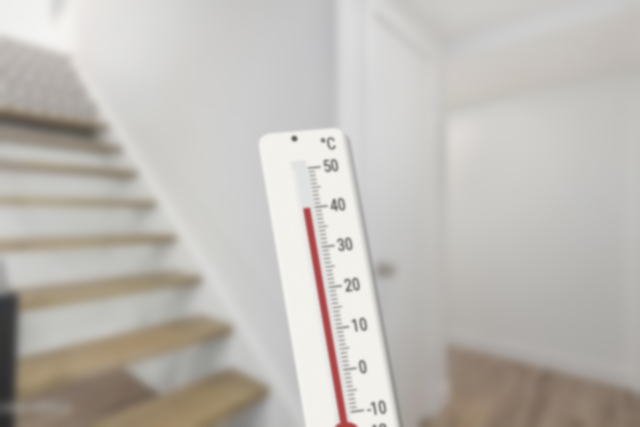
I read 40 °C
